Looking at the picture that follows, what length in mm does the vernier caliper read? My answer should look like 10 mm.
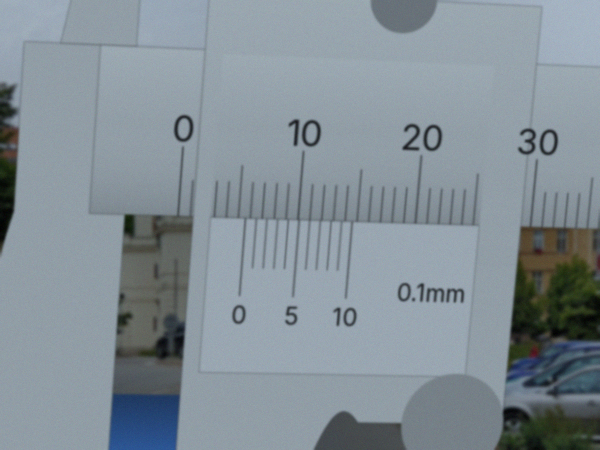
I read 5.6 mm
